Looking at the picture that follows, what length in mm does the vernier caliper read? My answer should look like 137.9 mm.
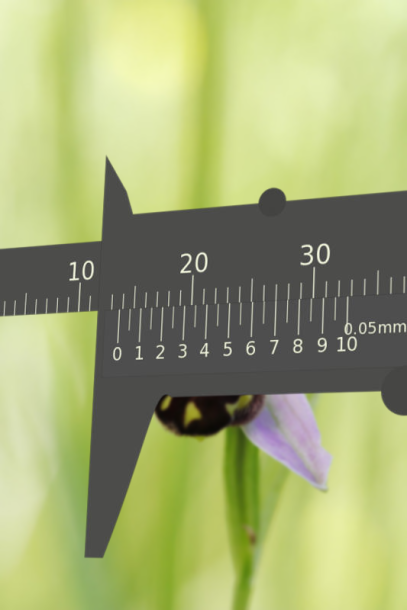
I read 13.7 mm
